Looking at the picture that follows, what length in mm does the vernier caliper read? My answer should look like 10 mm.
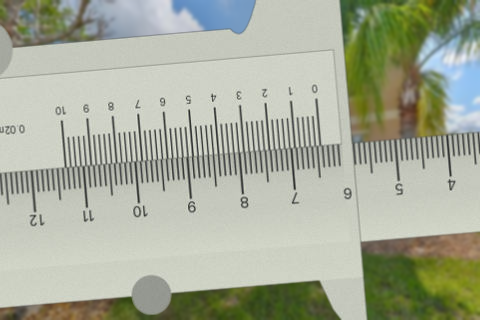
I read 64.4 mm
